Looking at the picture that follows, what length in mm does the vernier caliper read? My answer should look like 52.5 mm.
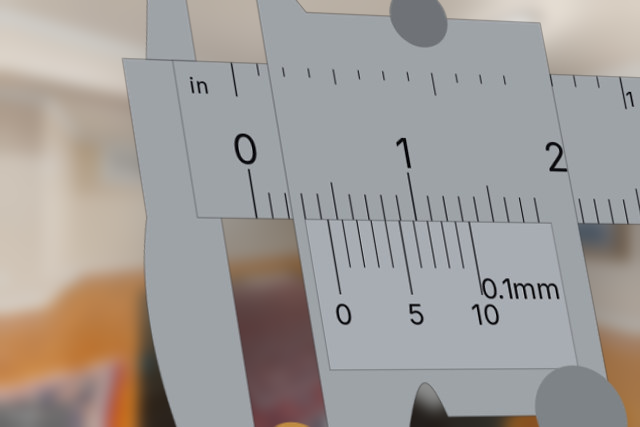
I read 4.4 mm
